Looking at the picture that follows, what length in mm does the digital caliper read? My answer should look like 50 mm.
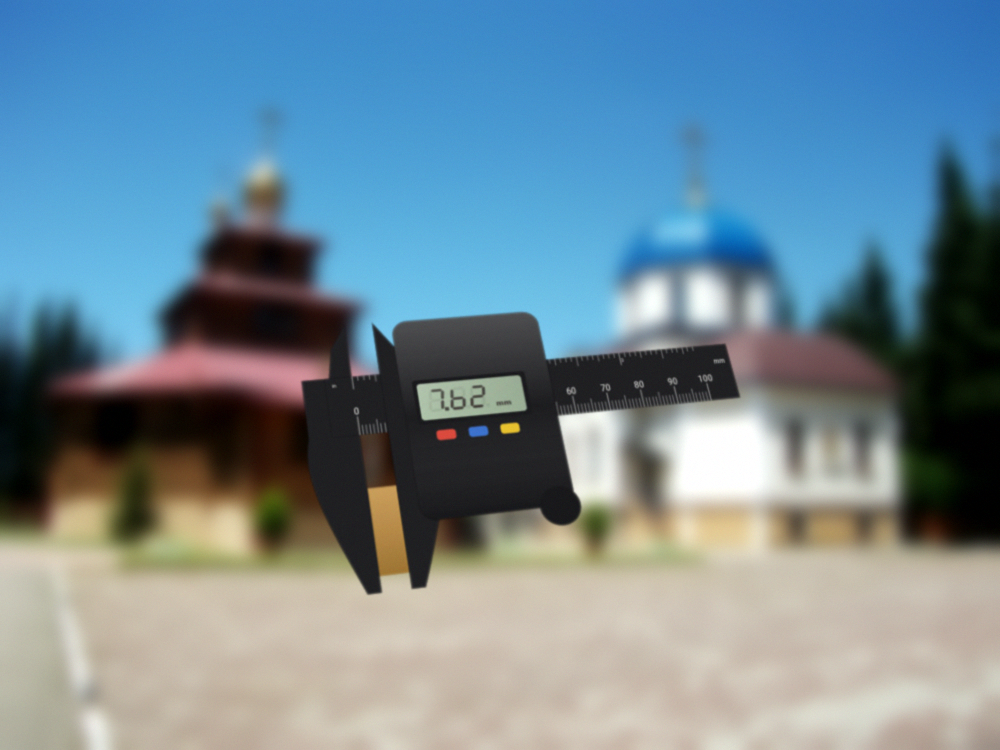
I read 7.62 mm
